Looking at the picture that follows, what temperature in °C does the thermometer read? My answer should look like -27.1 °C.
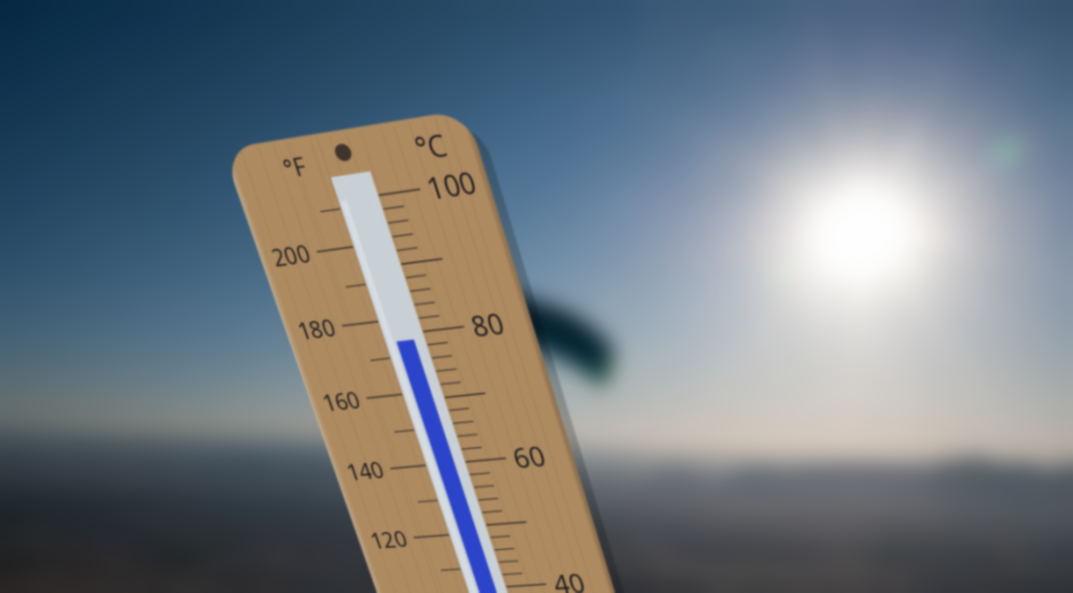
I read 79 °C
